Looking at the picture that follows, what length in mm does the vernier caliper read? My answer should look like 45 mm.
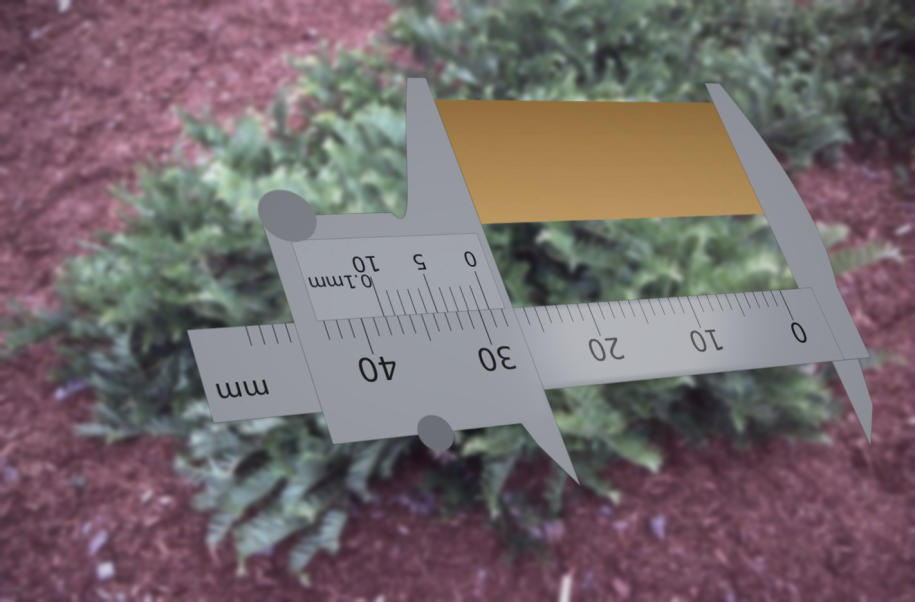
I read 29.1 mm
